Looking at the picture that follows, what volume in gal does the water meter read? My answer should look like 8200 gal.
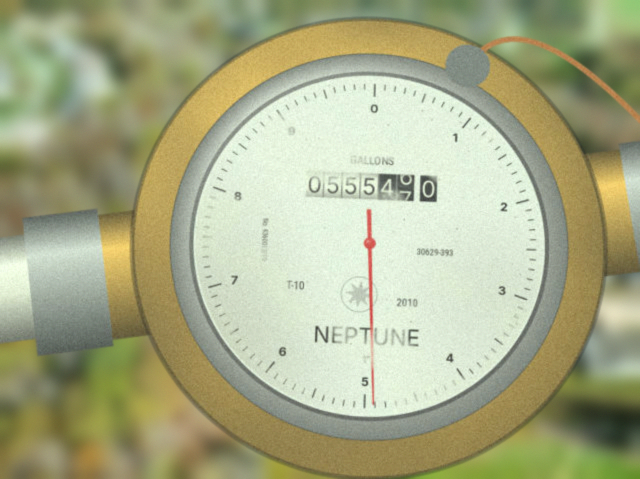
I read 555464.9 gal
